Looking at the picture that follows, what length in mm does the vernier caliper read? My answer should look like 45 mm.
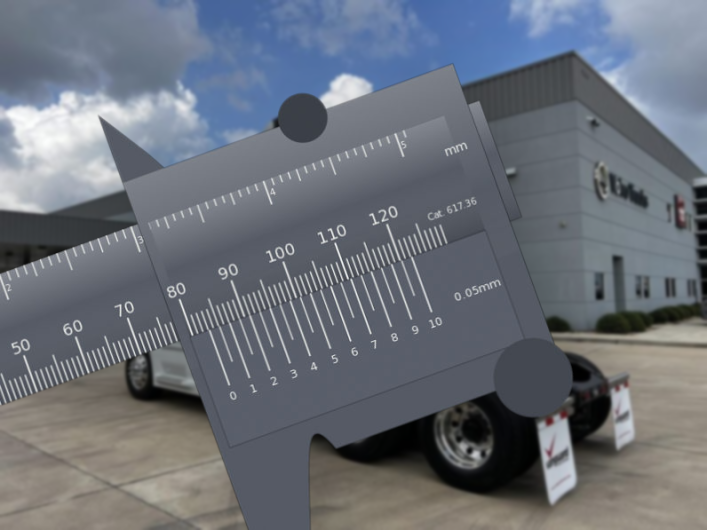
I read 83.2 mm
